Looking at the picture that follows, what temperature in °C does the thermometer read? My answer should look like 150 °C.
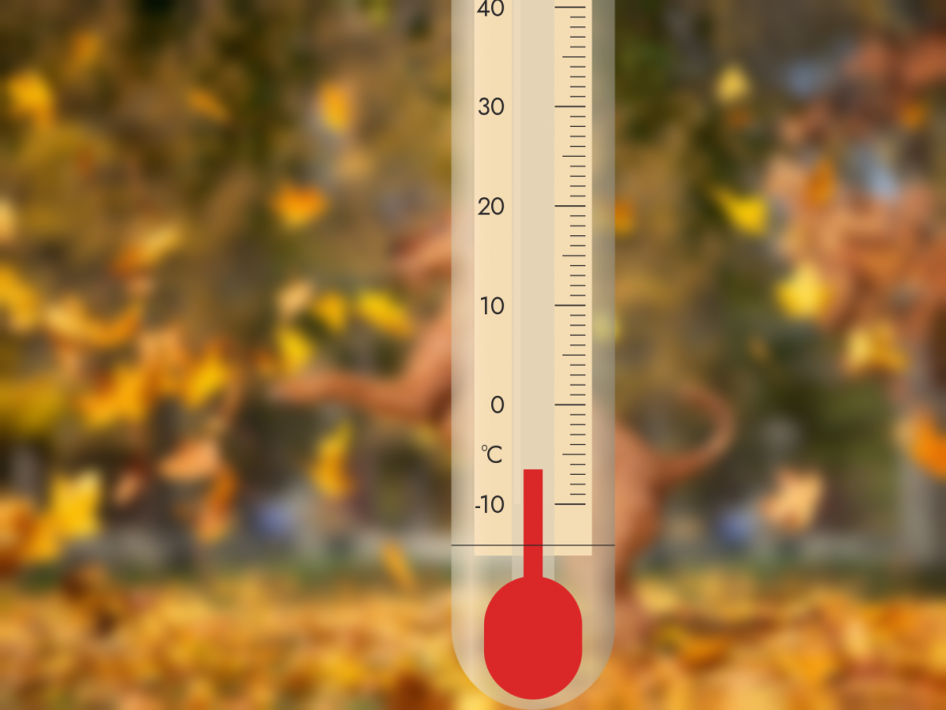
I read -6.5 °C
